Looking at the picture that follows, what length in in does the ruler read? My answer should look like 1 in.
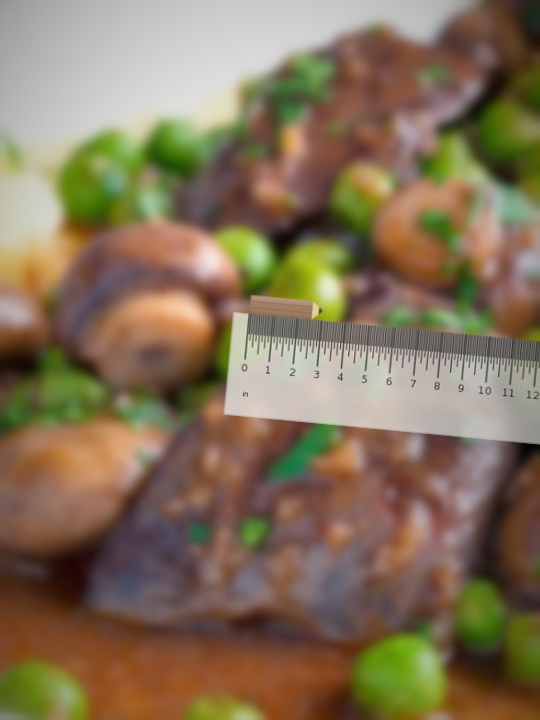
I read 3 in
